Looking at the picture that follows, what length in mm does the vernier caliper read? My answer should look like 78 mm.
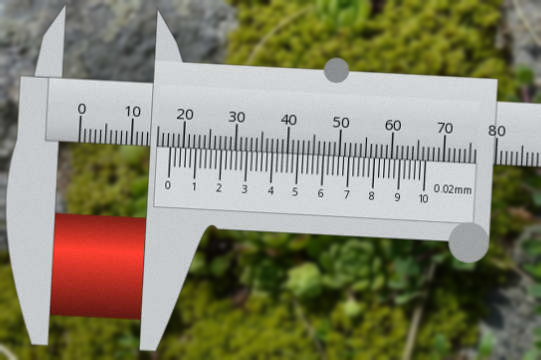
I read 17.5 mm
